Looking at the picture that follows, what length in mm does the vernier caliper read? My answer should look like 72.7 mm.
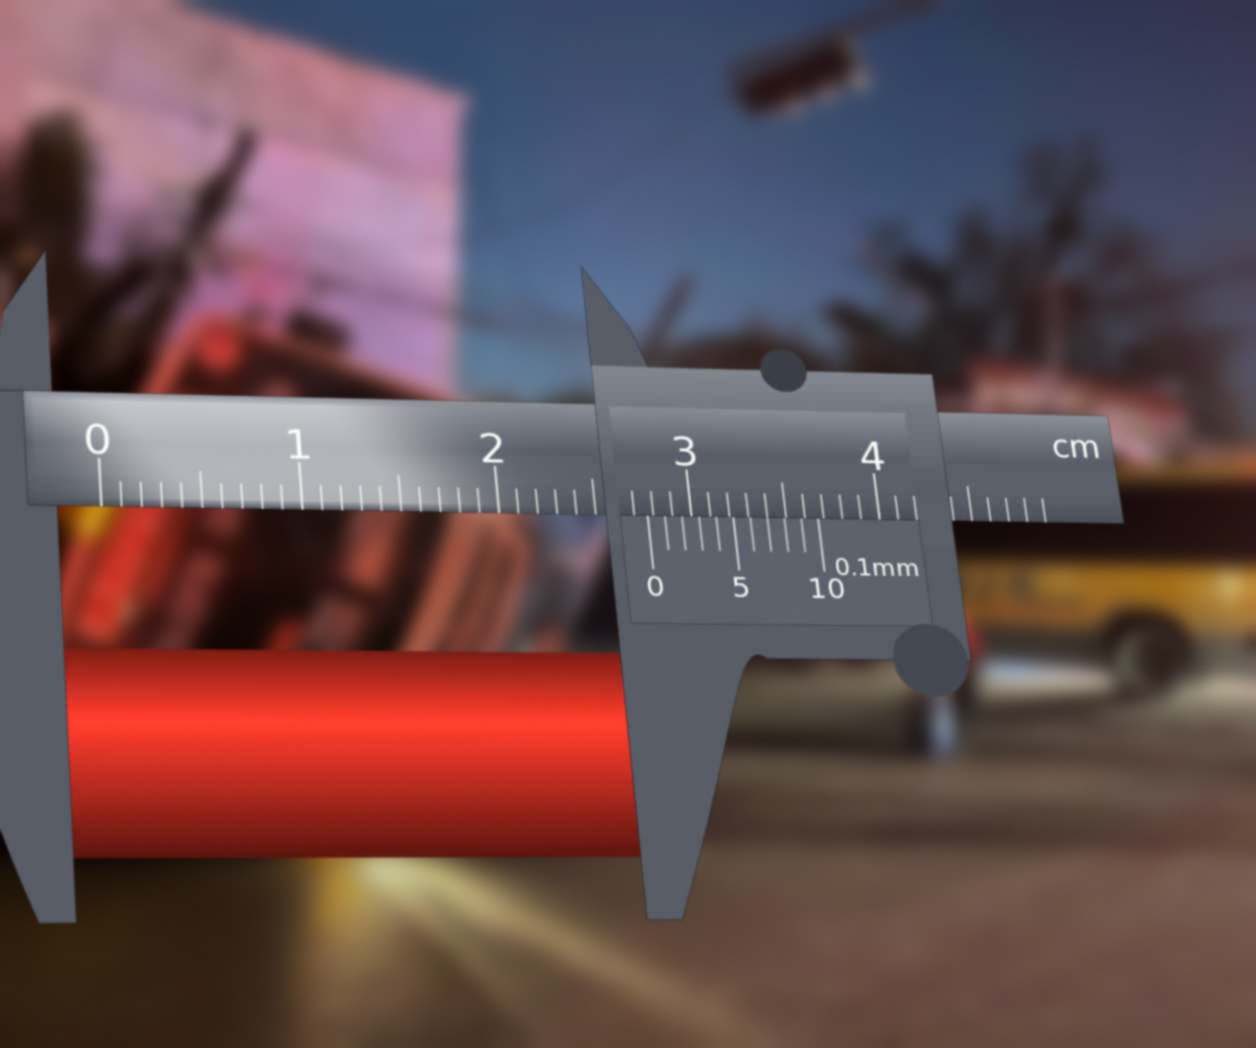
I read 27.7 mm
